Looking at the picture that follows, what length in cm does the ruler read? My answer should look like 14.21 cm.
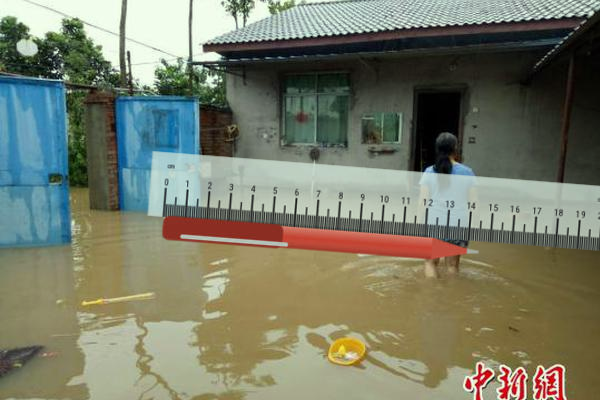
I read 14.5 cm
